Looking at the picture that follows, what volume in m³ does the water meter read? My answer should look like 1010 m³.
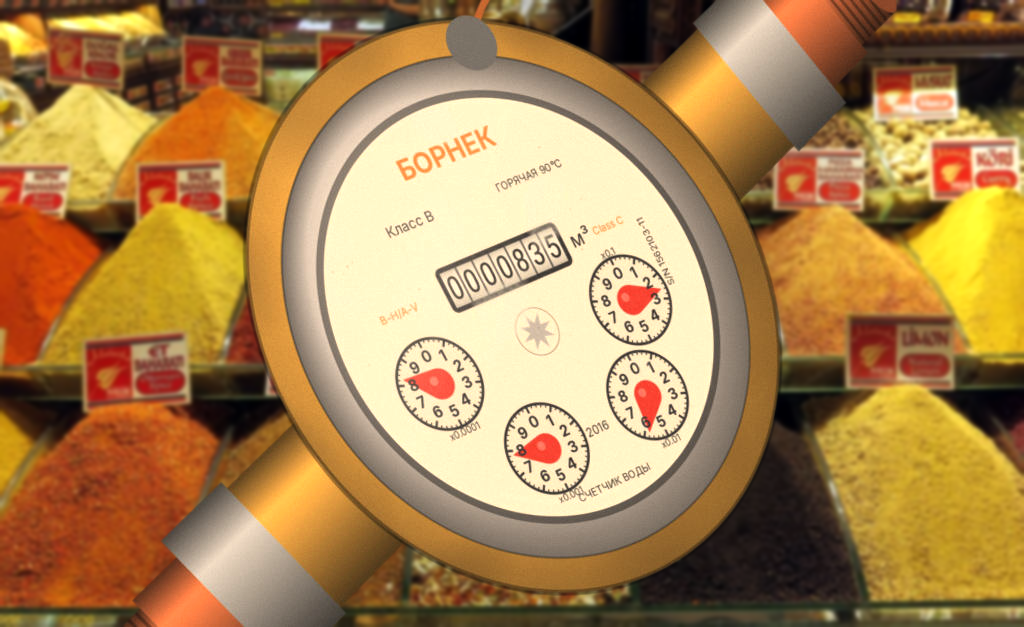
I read 835.2578 m³
